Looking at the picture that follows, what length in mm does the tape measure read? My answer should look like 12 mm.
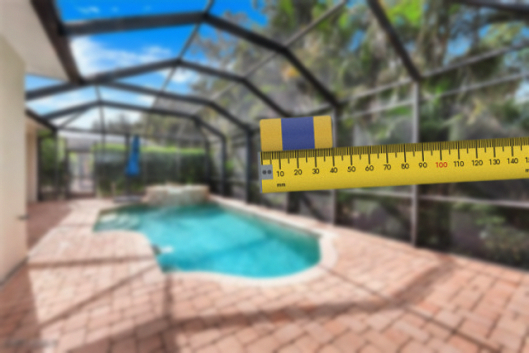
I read 40 mm
